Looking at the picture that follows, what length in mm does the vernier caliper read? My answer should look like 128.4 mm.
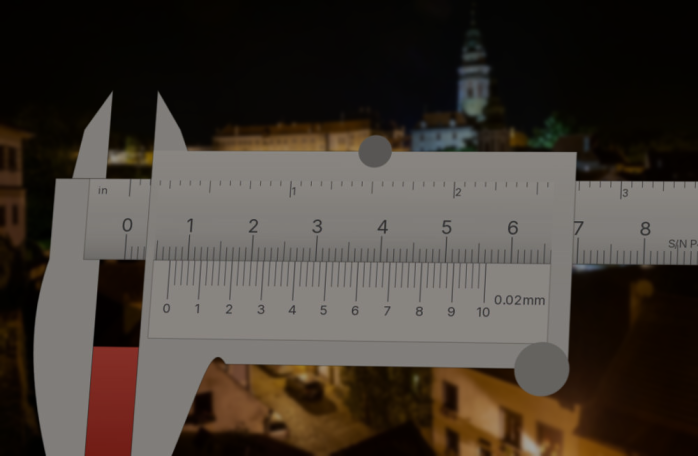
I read 7.2 mm
